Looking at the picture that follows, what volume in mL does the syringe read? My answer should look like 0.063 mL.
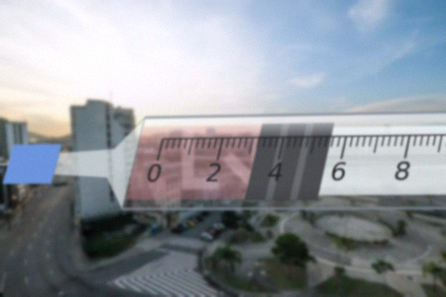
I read 3.2 mL
